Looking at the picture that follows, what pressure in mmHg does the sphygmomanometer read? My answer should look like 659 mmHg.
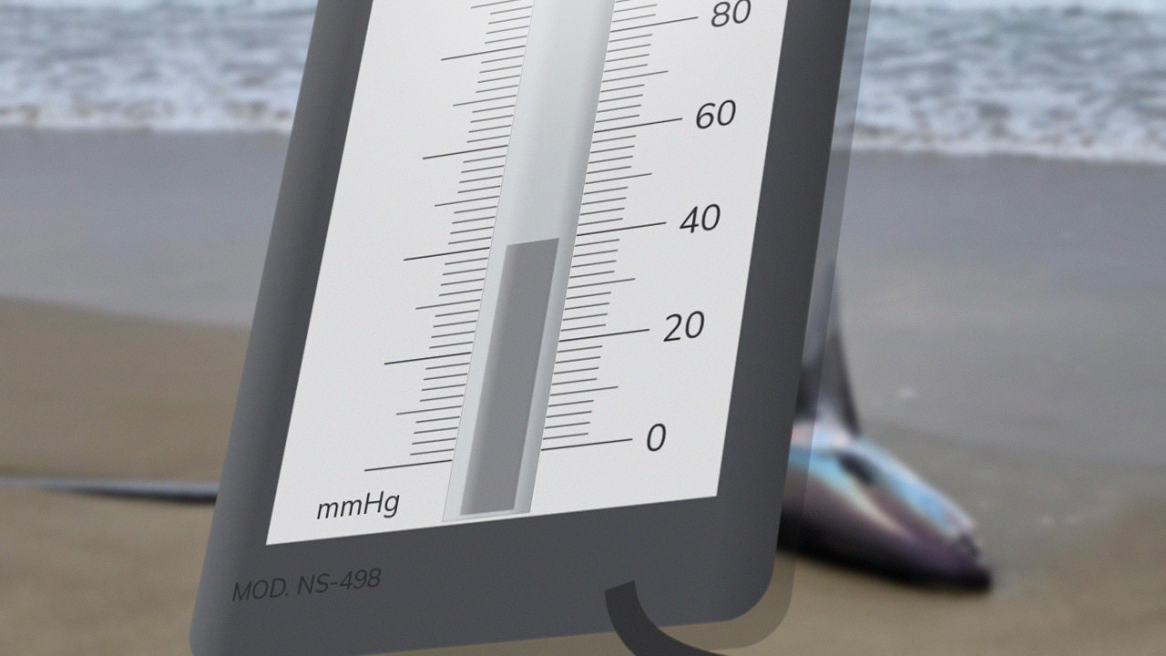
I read 40 mmHg
